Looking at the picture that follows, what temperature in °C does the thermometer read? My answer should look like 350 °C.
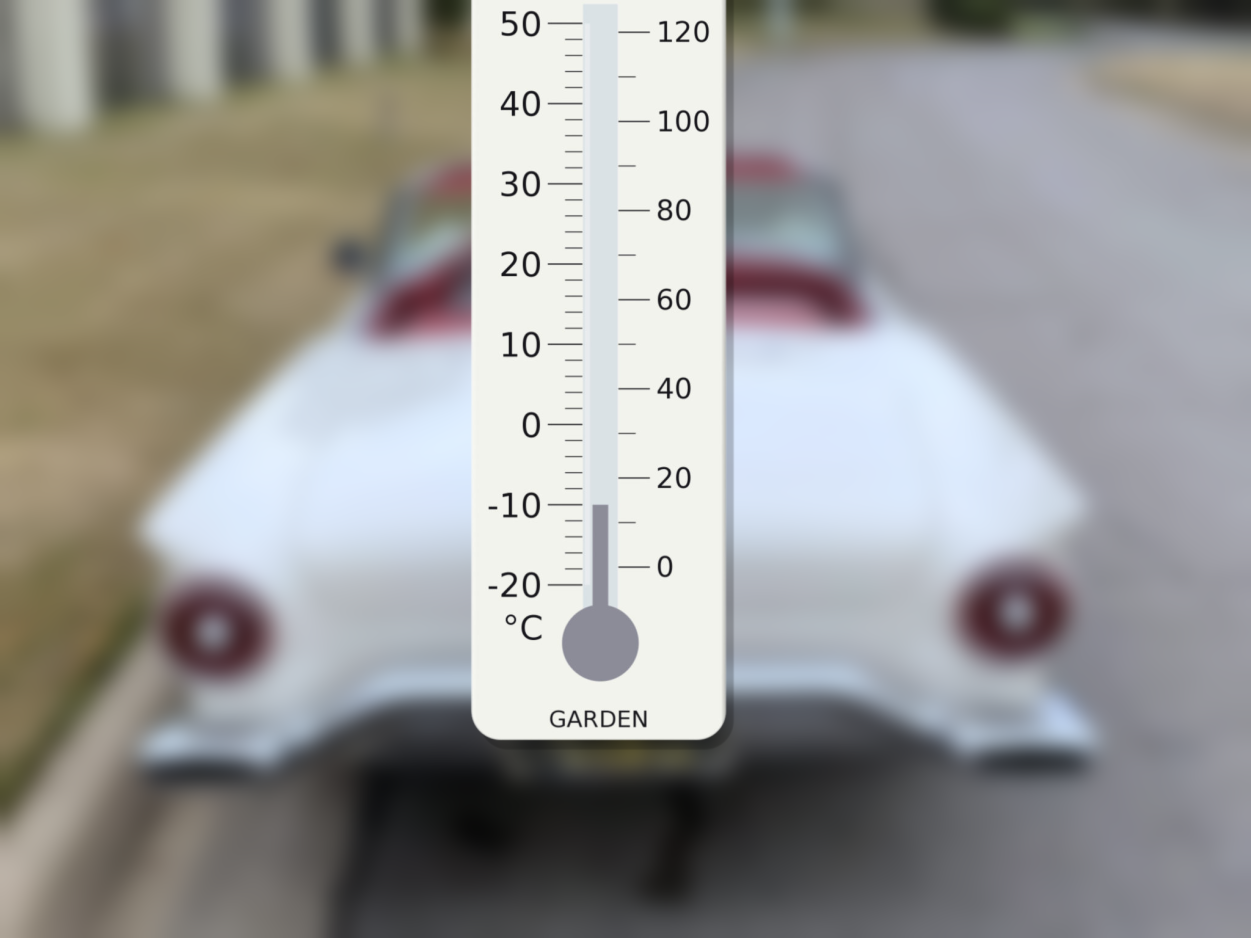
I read -10 °C
